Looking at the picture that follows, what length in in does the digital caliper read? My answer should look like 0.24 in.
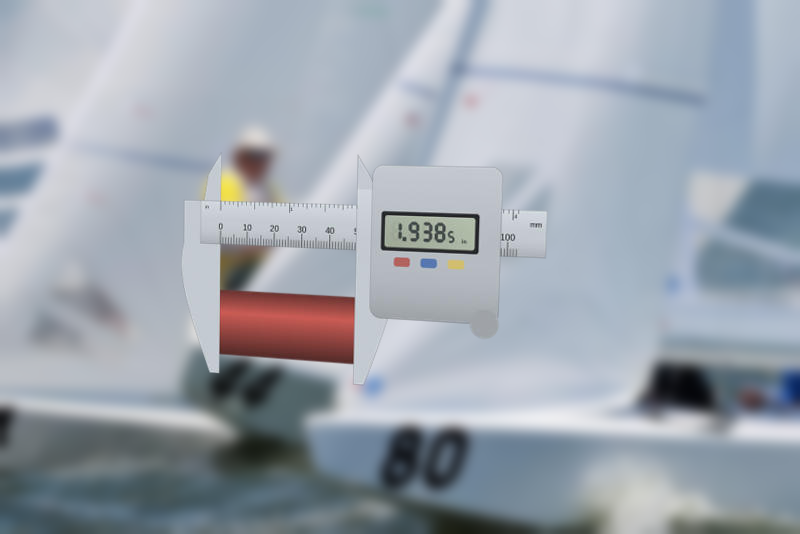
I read 1.9385 in
